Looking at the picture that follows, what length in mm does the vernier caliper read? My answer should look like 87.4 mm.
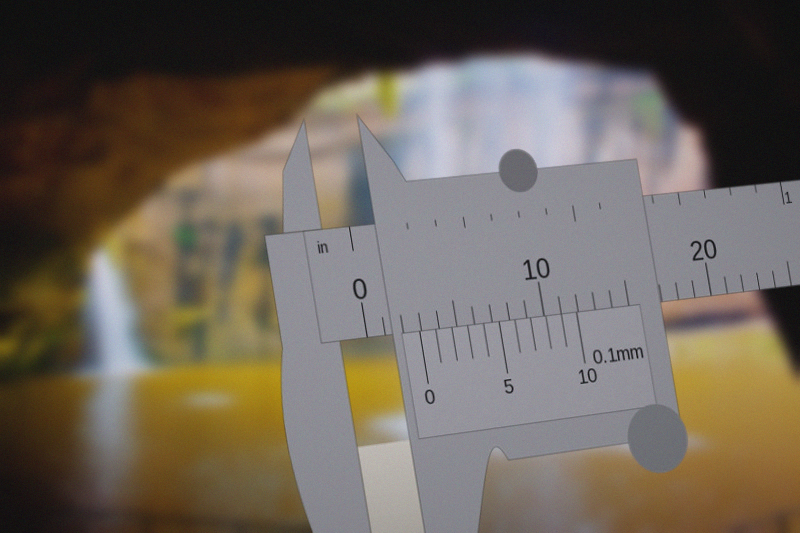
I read 2.9 mm
